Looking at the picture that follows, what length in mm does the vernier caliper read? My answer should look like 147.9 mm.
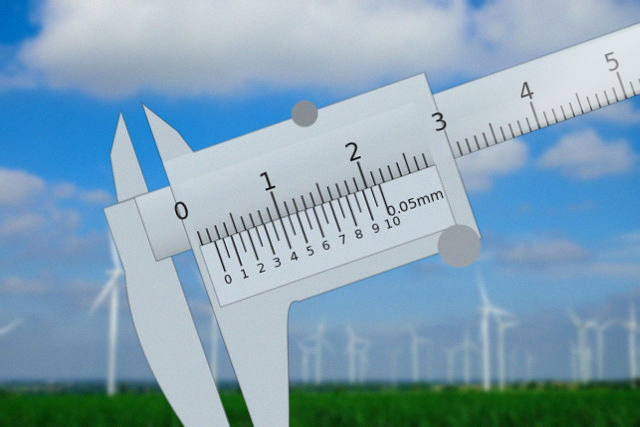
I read 2.4 mm
